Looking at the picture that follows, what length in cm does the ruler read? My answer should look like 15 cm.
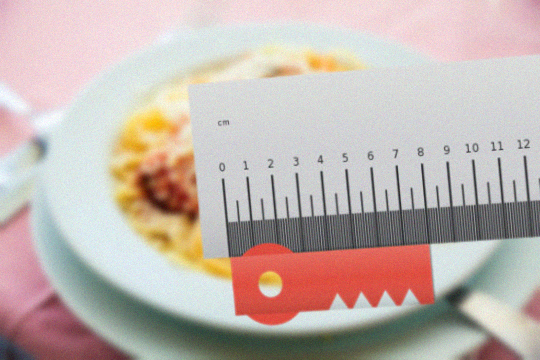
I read 8 cm
